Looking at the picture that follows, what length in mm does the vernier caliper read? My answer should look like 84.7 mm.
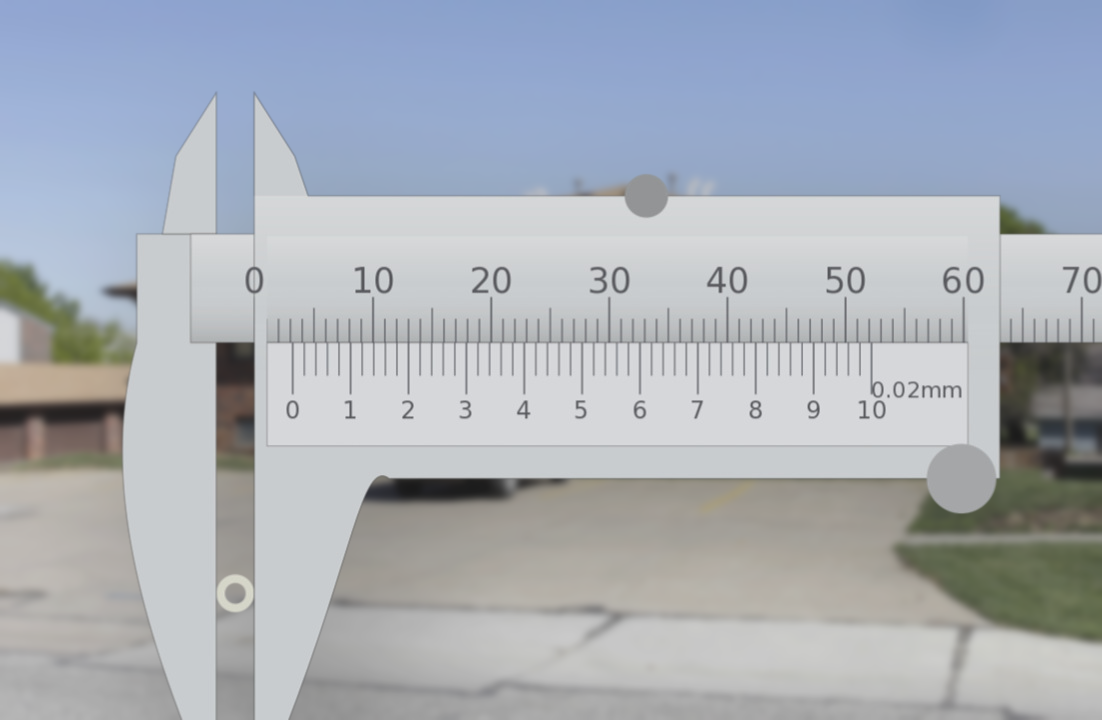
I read 3.2 mm
